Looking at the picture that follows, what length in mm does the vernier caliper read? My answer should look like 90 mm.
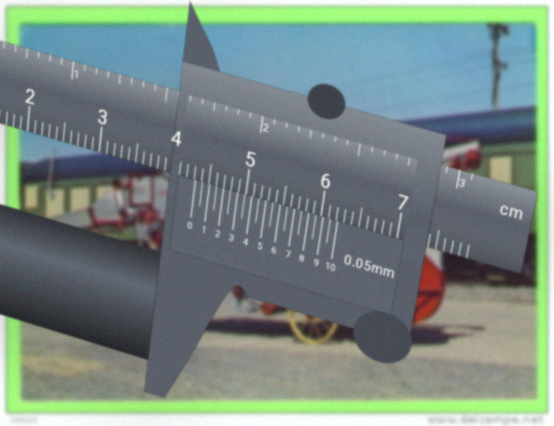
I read 43.2 mm
